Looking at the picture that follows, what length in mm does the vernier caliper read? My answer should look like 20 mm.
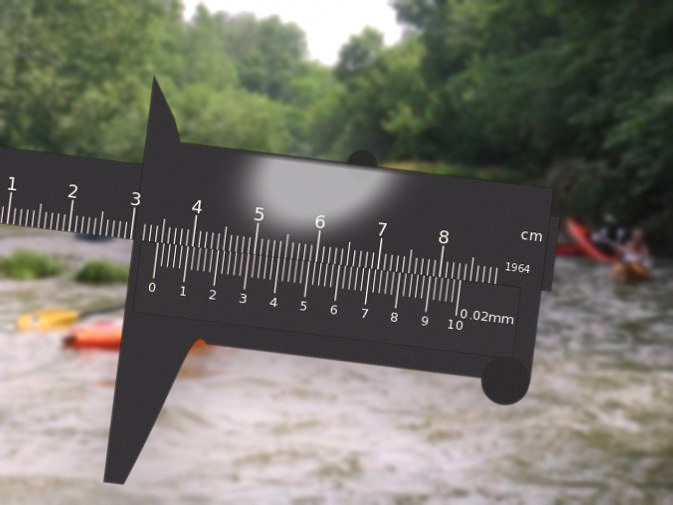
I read 34.4 mm
